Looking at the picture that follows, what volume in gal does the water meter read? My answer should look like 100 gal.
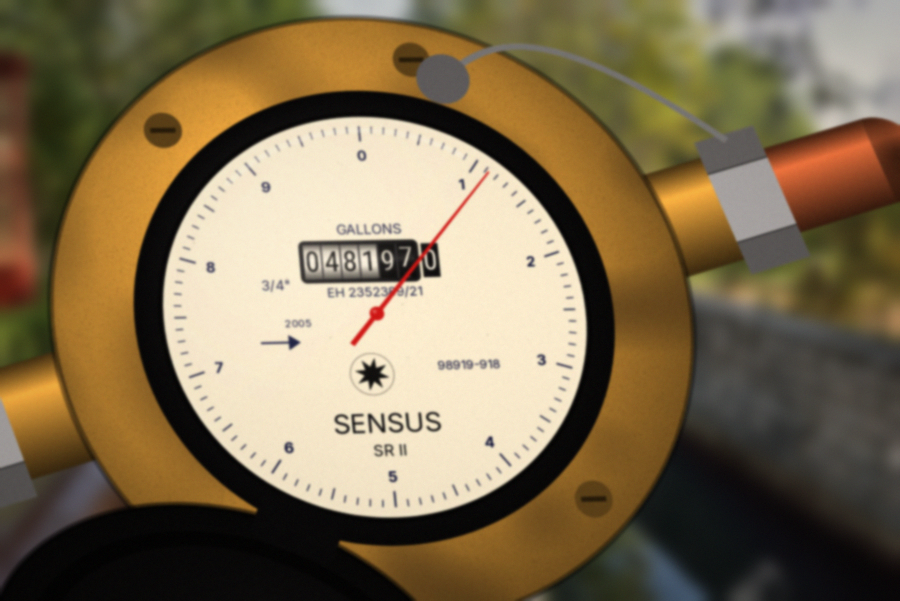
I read 481971.1 gal
